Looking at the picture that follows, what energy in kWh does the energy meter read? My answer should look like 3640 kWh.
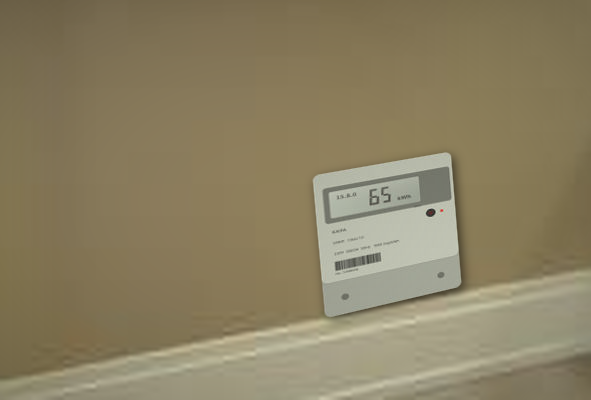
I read 65 kWh
